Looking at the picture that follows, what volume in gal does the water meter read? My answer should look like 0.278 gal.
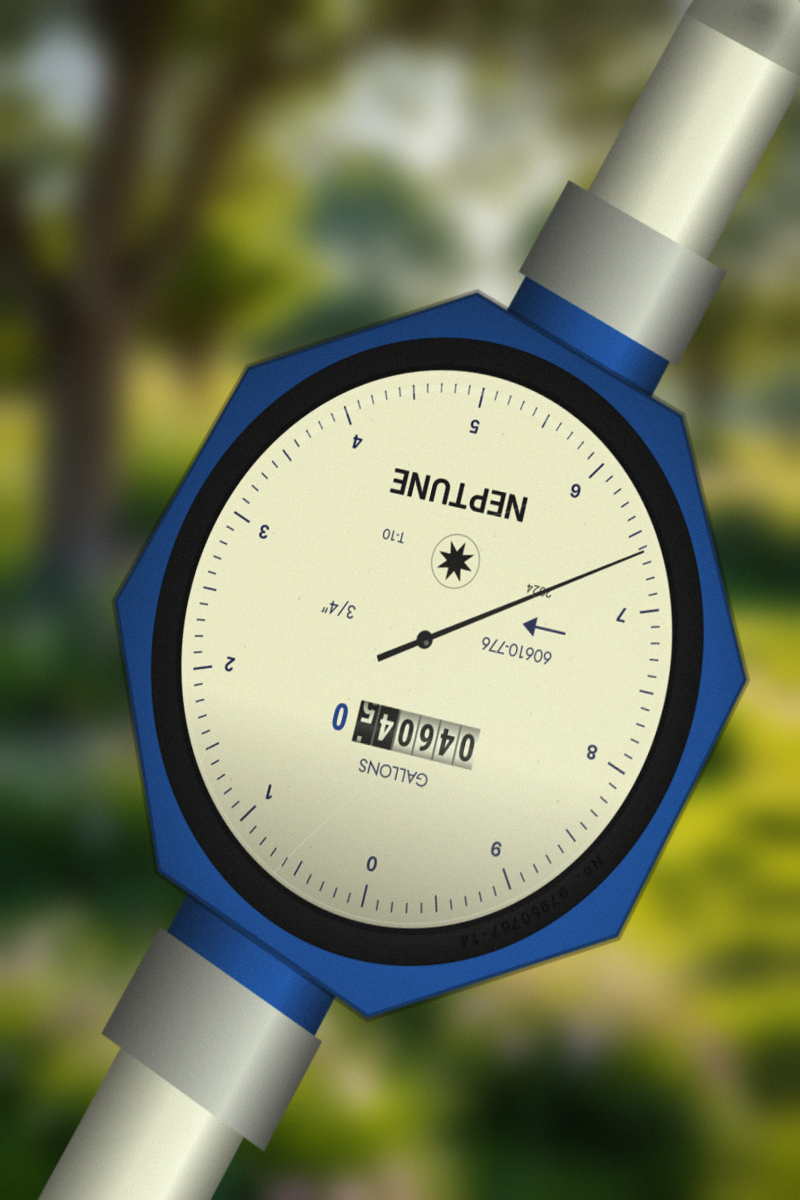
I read 460446.6 gal
